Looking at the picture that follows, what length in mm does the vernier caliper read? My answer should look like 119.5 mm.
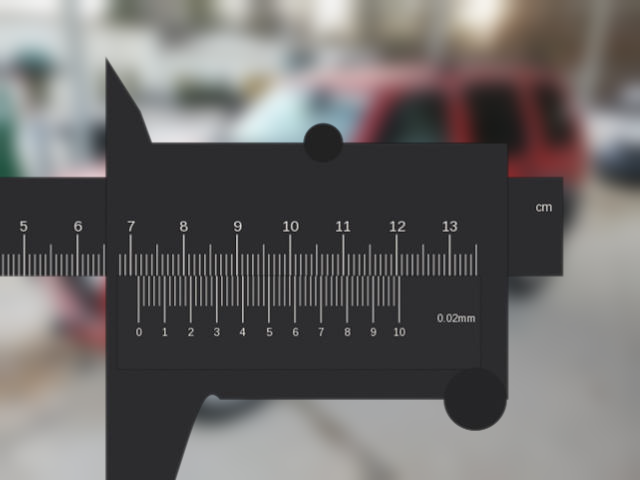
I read 71.5 mm
